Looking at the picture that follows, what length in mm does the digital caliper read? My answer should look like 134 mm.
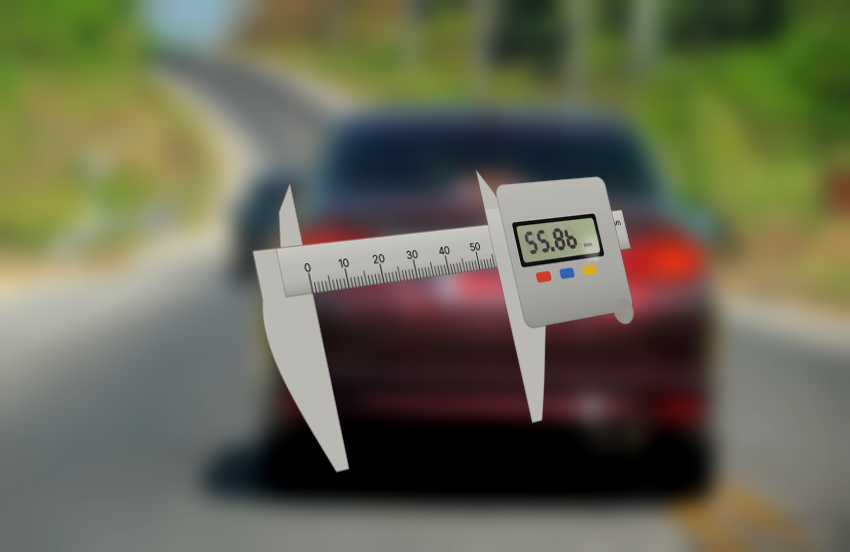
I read 55.86 mm
